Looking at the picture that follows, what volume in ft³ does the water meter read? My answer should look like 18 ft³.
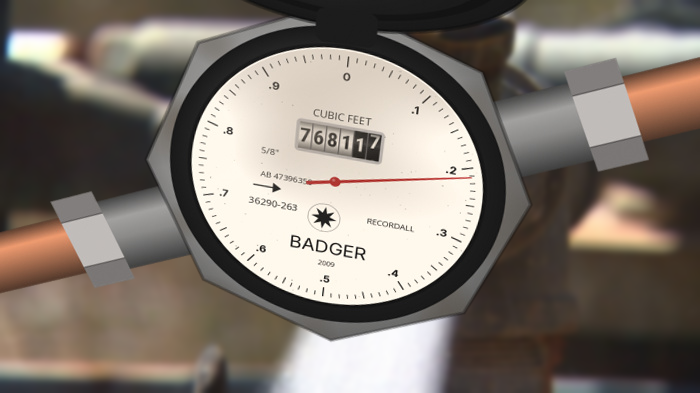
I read 768117.21 ft³
